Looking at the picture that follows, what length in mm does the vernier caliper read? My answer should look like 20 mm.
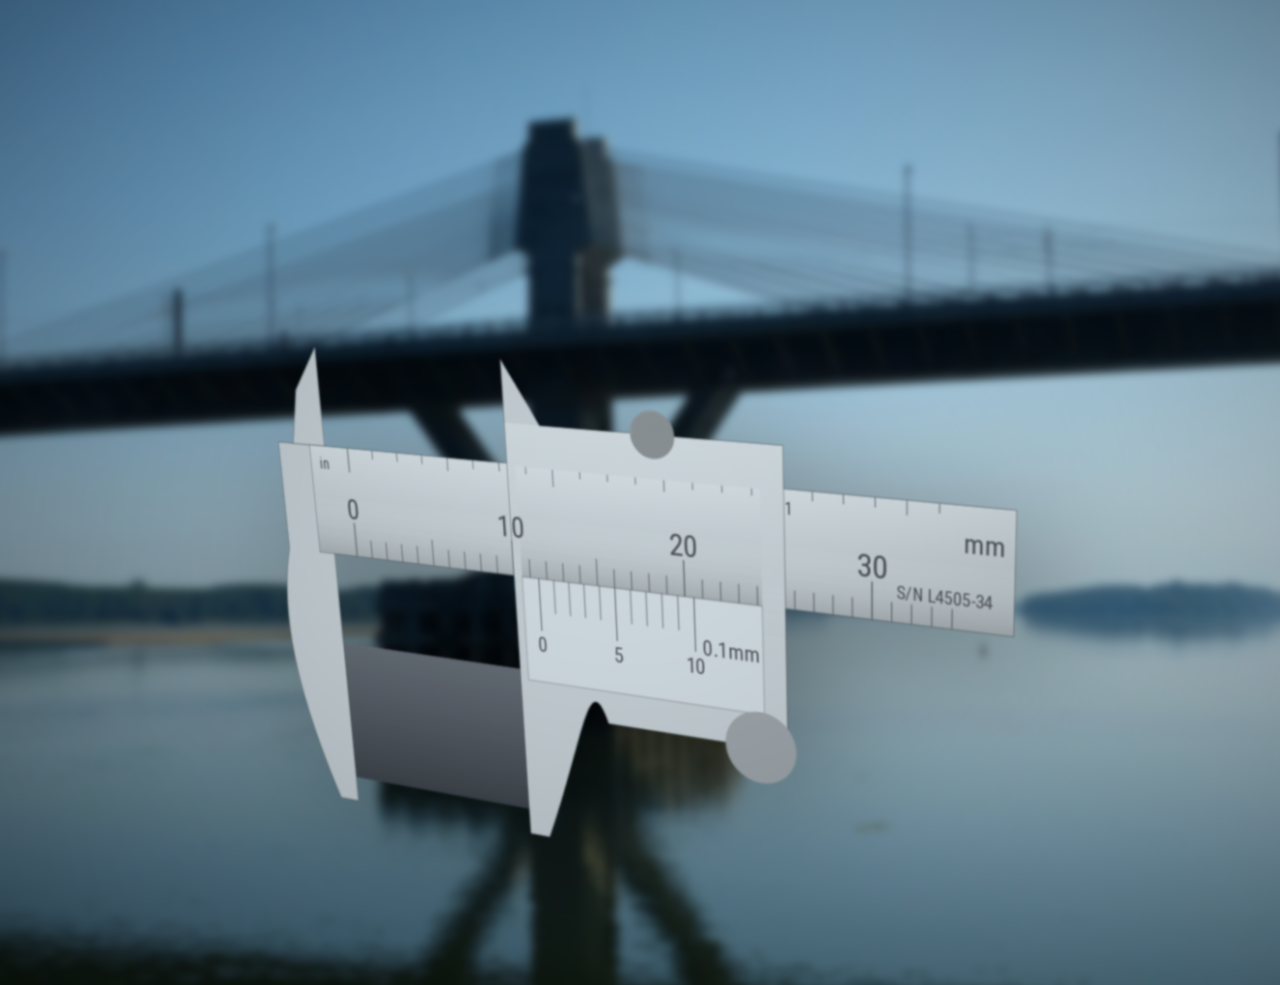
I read 11.5 mm
